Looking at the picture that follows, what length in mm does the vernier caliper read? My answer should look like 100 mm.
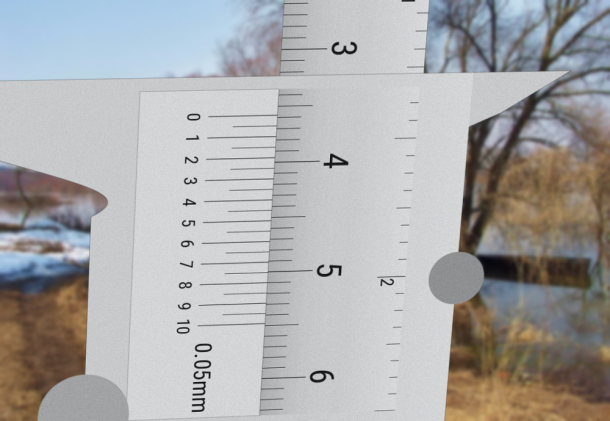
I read 35.8 mm
